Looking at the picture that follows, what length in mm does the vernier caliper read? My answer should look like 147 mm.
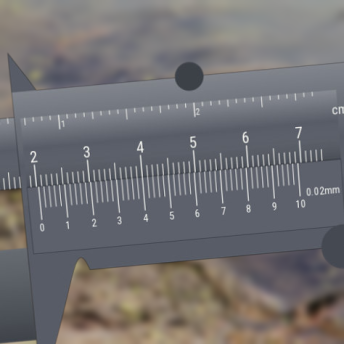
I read 20.4 mm
